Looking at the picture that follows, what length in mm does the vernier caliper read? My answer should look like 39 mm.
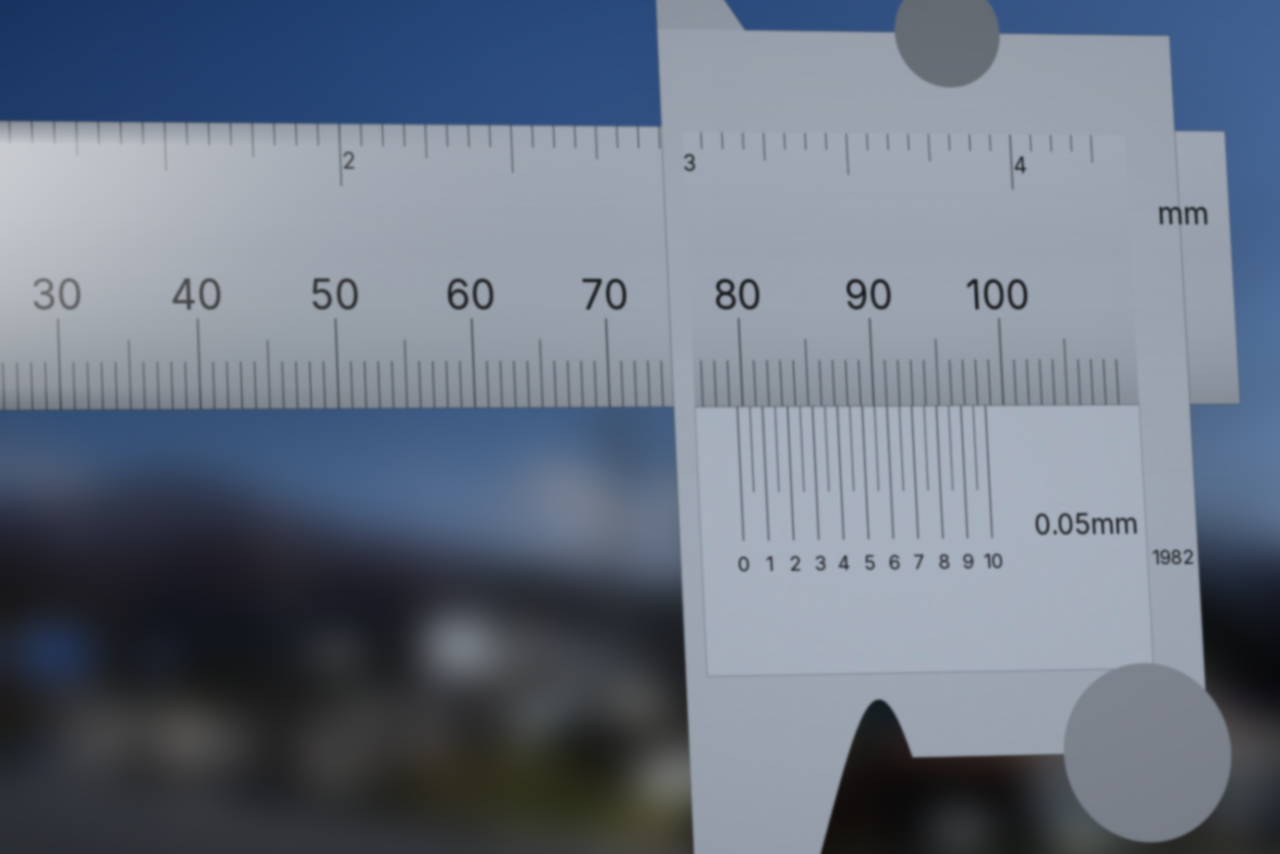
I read 79.6 mm
